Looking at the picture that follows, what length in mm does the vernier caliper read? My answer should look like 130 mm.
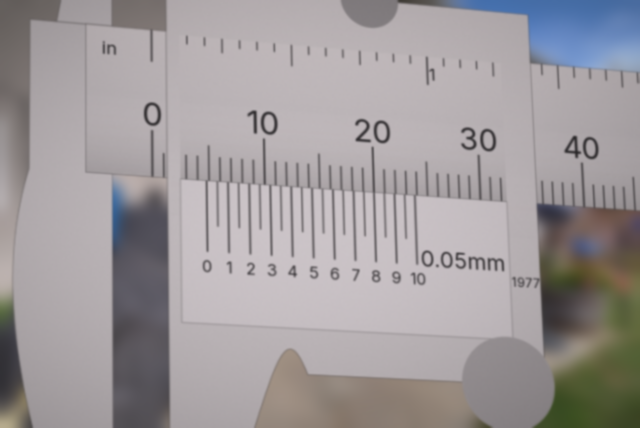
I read 4.8 mm
